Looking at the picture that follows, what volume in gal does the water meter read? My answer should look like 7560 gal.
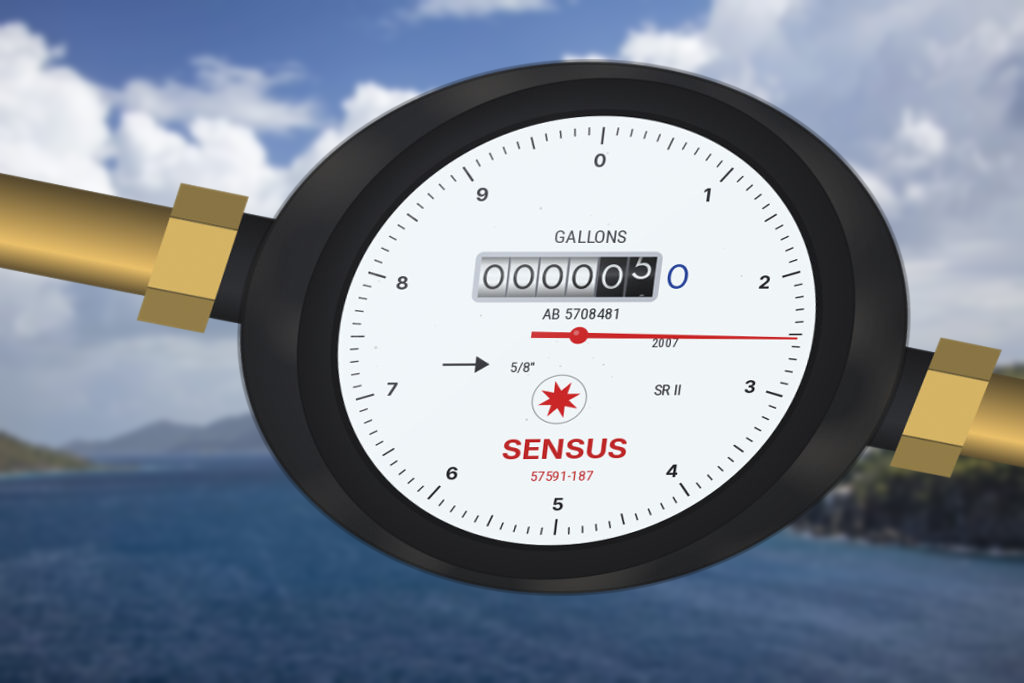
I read 52.5 gal
